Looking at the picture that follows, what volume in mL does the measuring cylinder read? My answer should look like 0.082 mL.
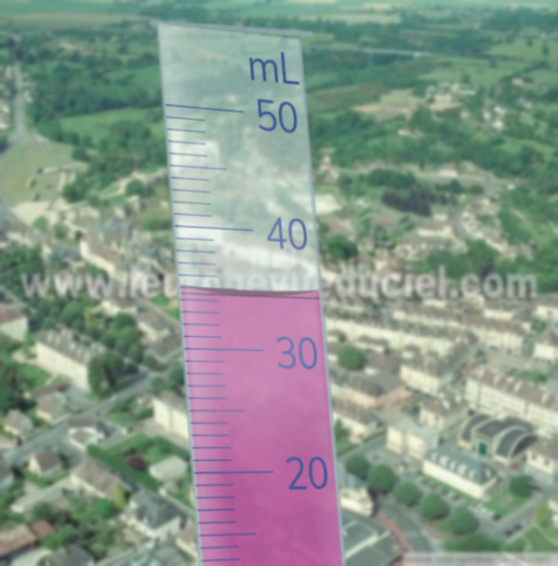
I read 34.5 mL
